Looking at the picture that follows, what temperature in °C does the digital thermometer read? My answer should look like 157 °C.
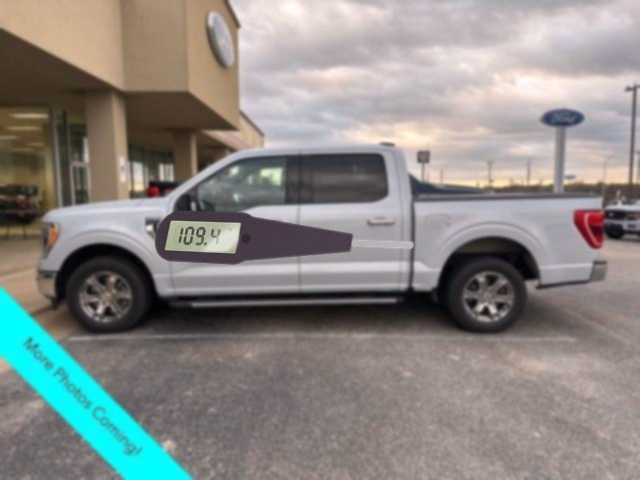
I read 109.4 °C
